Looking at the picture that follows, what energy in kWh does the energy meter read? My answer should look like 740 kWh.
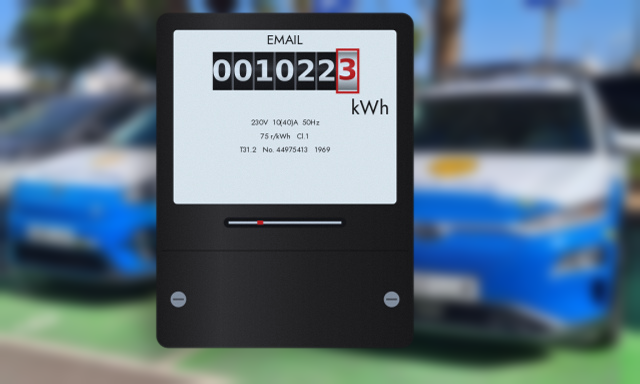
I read 1022.3 kWh
